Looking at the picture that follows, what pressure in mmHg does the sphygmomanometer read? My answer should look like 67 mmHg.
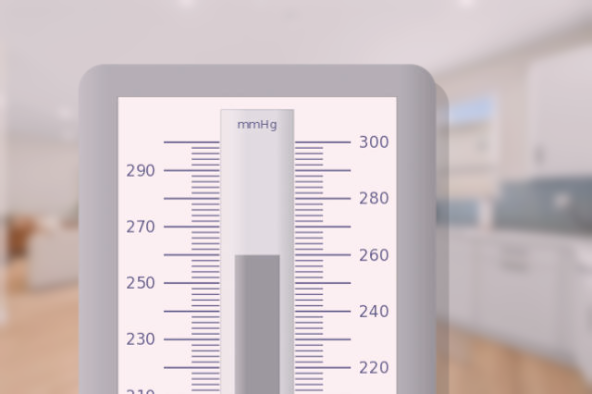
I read 260 mmHg
